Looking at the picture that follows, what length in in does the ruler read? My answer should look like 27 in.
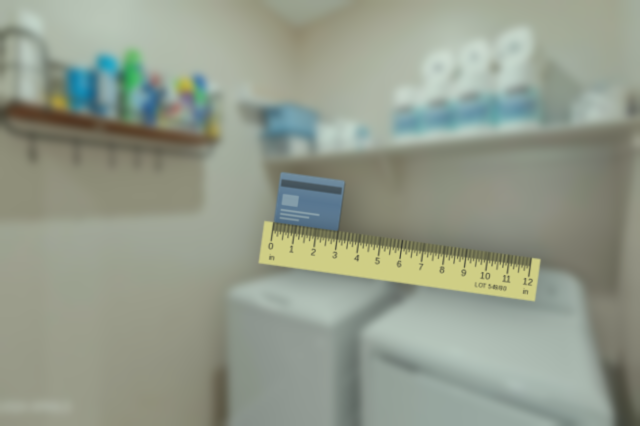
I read 3 in
